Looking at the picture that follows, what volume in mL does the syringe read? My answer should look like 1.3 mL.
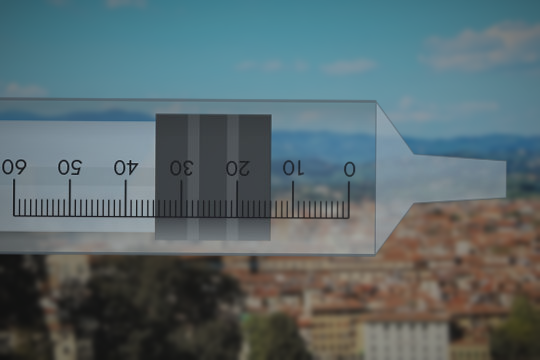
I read 14 mL
